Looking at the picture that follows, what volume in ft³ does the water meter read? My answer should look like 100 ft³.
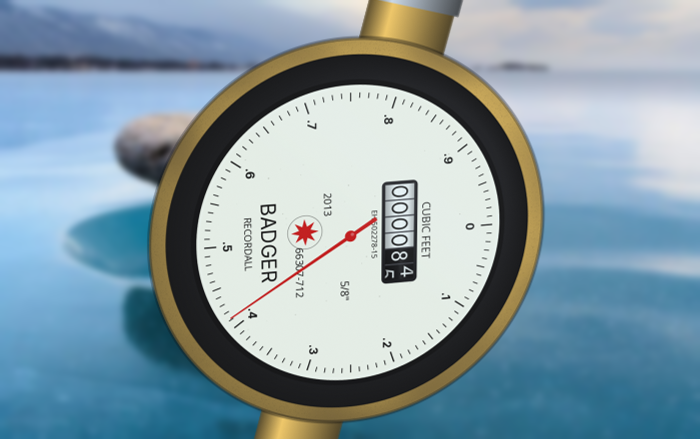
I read 84.41 ft³
